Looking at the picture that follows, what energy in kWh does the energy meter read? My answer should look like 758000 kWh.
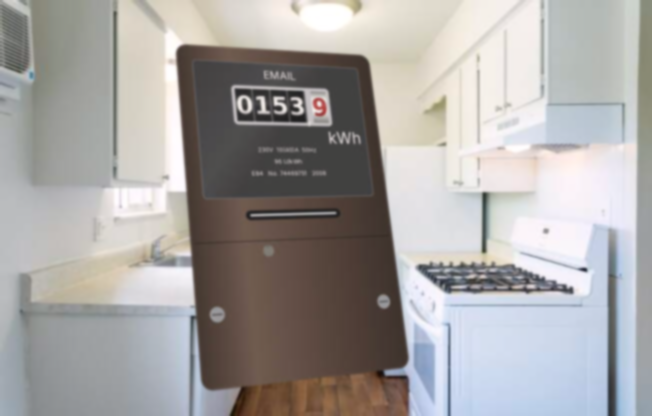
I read 153.9 kWh
